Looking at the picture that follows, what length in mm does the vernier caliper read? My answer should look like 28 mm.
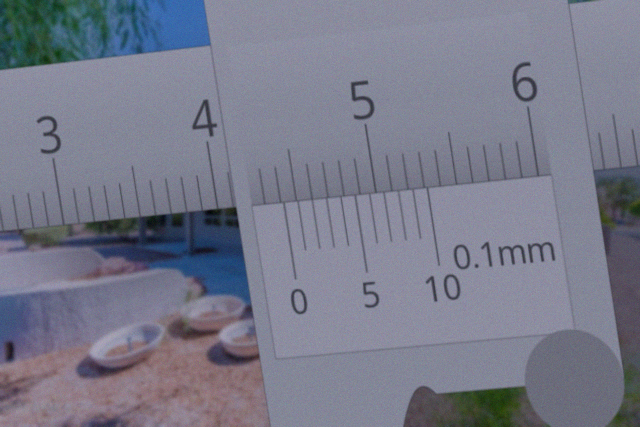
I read 44.2 mm
